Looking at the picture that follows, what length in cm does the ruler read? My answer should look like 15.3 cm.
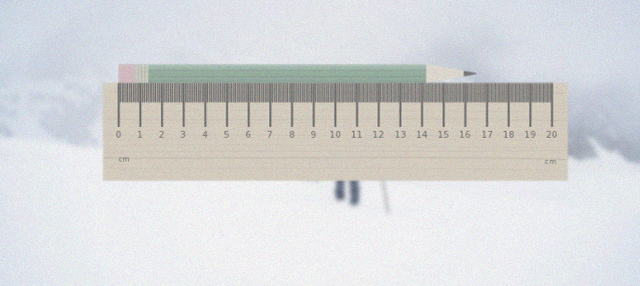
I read 16.5 cm
